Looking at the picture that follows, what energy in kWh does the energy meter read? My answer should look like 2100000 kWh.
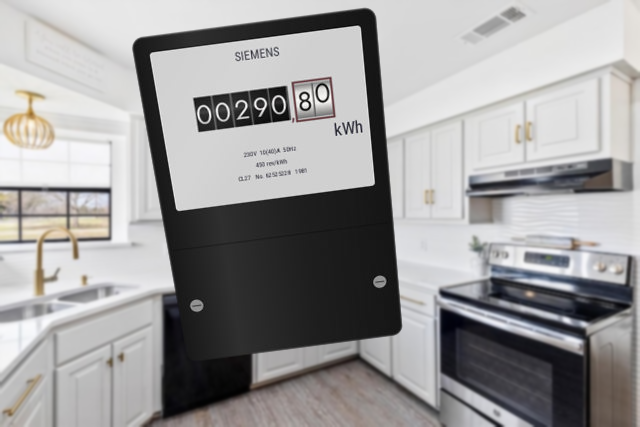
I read 290.80 kWh
